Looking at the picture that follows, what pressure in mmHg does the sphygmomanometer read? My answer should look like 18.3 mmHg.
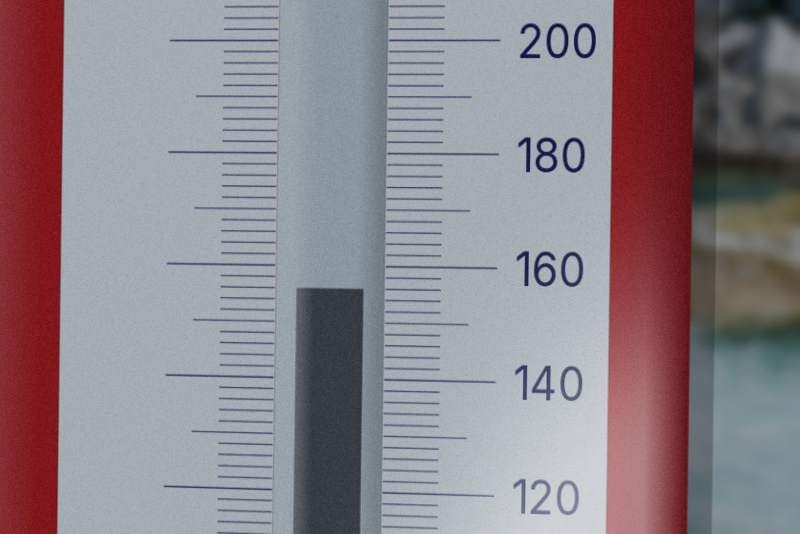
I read 156 mmHg
